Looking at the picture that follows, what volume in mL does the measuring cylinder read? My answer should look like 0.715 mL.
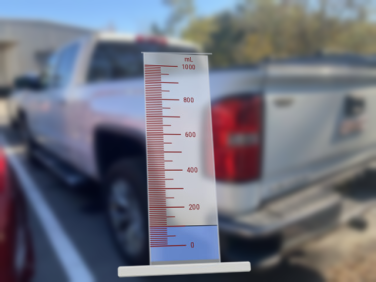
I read 100 mL
